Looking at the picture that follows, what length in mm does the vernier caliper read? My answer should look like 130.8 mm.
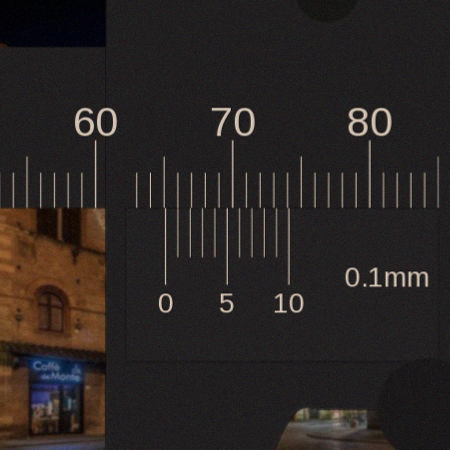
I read 65.1 mm
